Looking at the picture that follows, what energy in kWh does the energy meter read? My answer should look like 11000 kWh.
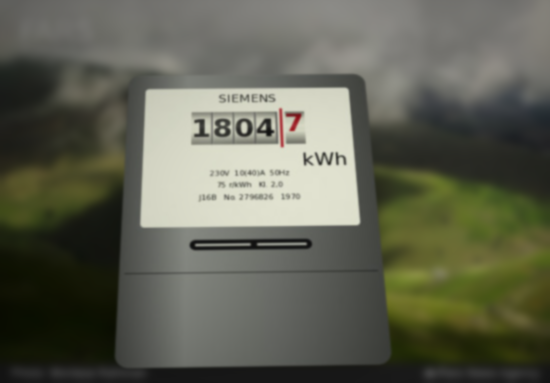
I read 1804.7 kWh
